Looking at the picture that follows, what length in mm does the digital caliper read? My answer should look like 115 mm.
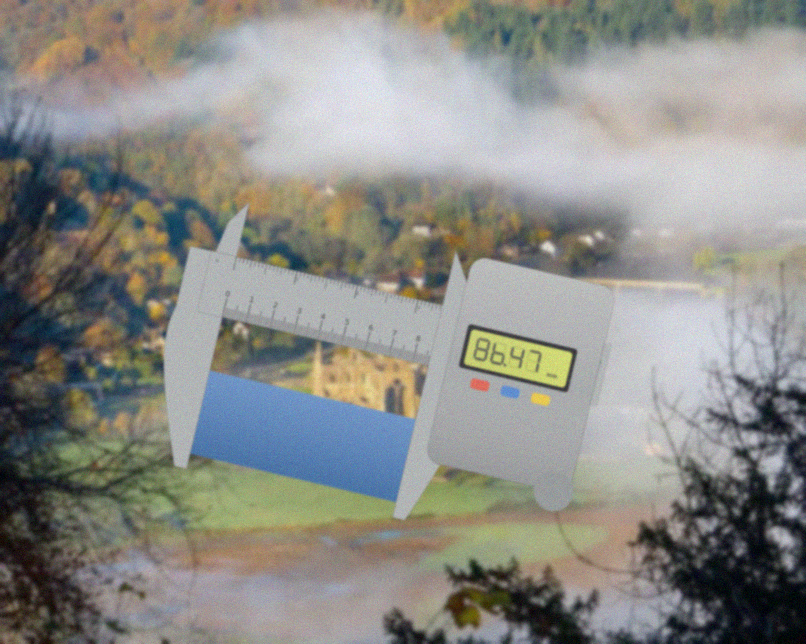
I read 86.47 mm
